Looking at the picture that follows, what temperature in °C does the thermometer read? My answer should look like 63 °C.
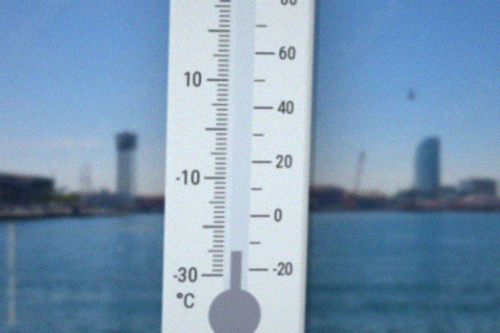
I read -25 °C
